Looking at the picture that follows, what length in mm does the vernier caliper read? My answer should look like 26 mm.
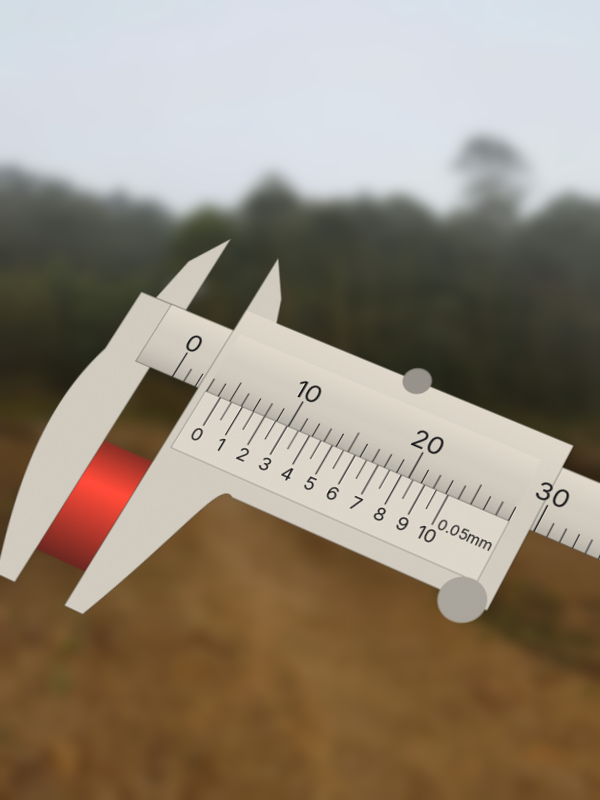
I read 4.2 mm
